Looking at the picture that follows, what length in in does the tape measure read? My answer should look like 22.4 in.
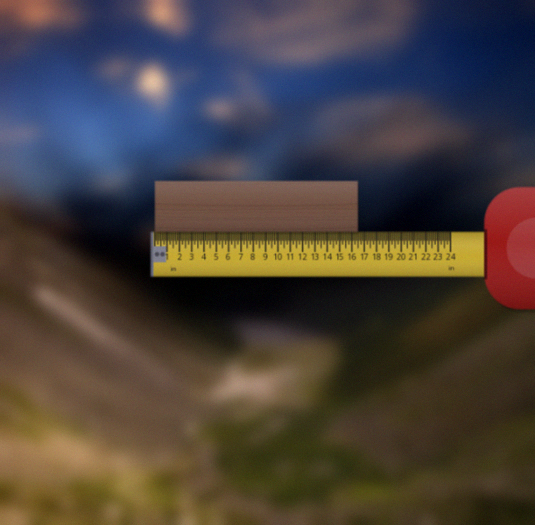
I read 16.5 in
